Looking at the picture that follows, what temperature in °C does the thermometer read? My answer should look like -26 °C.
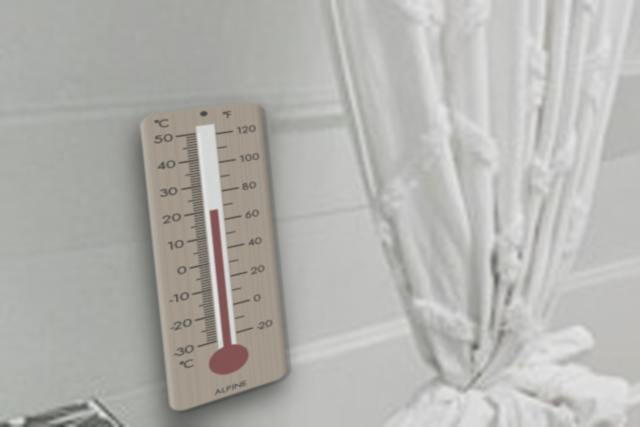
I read 20 °C
